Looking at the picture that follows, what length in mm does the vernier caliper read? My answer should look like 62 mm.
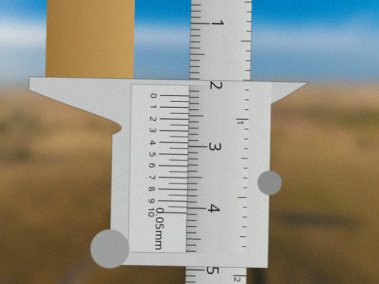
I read 21.8 mm
